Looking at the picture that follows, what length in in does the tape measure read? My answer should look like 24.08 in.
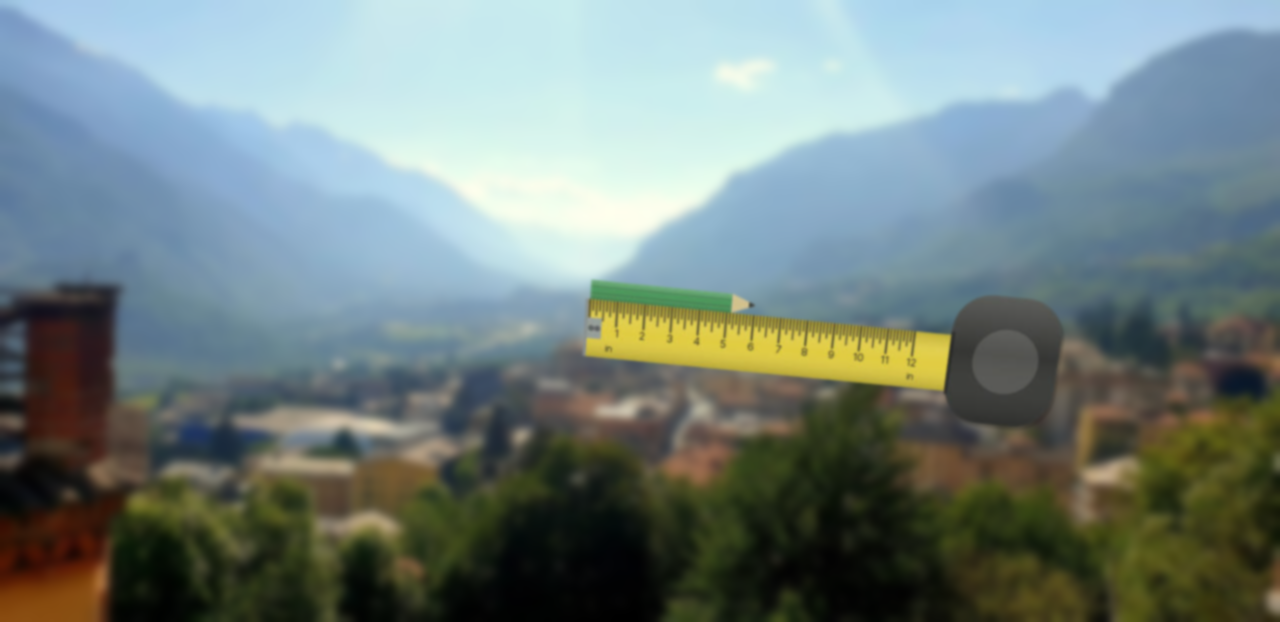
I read 6 in
